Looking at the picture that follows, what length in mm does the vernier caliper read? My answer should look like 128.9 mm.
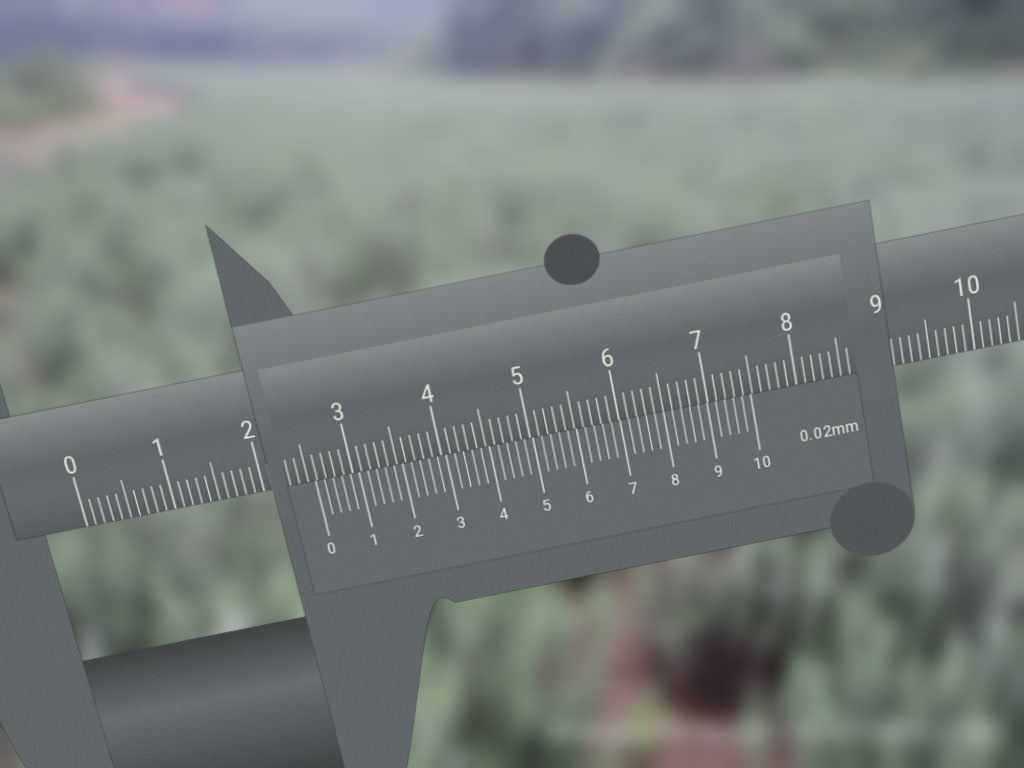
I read 25.8 mm
